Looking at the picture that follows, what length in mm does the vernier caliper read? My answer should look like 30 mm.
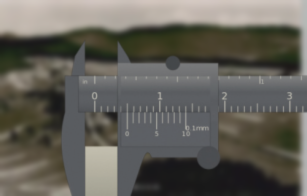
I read 5.0 mm
